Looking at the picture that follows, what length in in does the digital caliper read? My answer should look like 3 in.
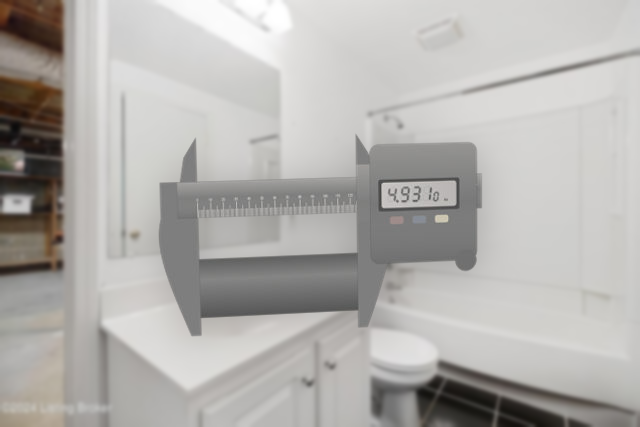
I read 4.9310 in
